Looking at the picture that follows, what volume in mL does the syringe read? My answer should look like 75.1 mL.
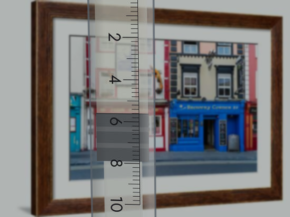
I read 5.6 mL
